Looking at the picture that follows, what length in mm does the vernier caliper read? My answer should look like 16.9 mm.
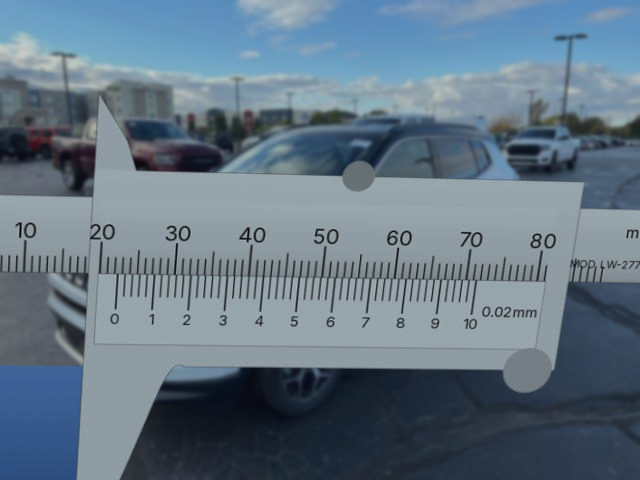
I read 22.4 mm
